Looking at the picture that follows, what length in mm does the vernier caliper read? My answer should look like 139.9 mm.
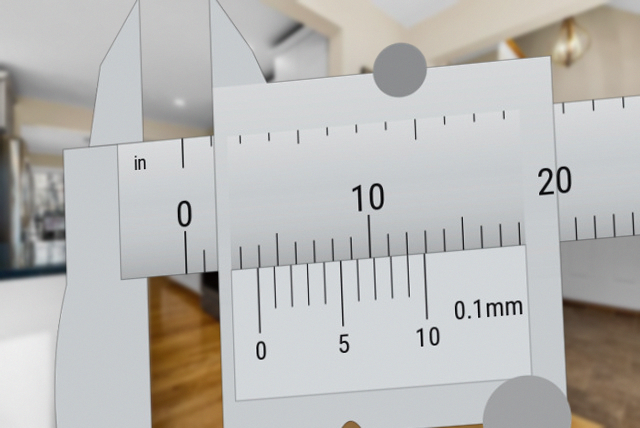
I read 3.9 mm
